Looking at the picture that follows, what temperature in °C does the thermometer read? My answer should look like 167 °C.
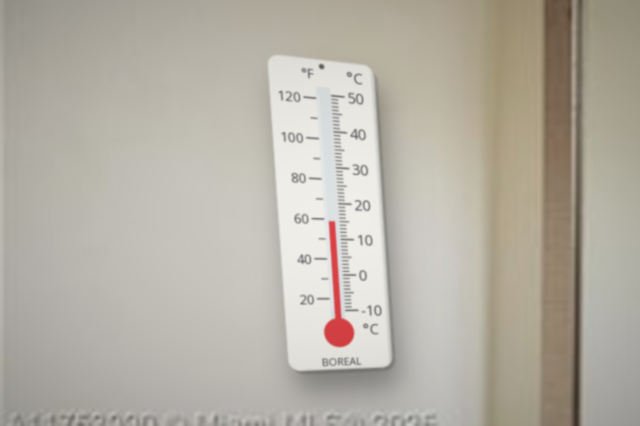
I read 15 °C
